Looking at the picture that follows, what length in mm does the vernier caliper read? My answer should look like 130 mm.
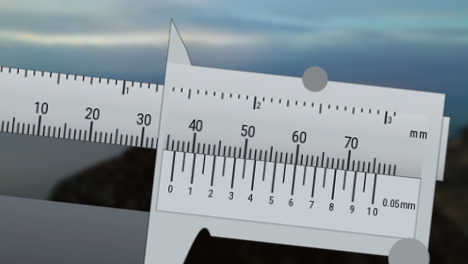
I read 36.5 mm
